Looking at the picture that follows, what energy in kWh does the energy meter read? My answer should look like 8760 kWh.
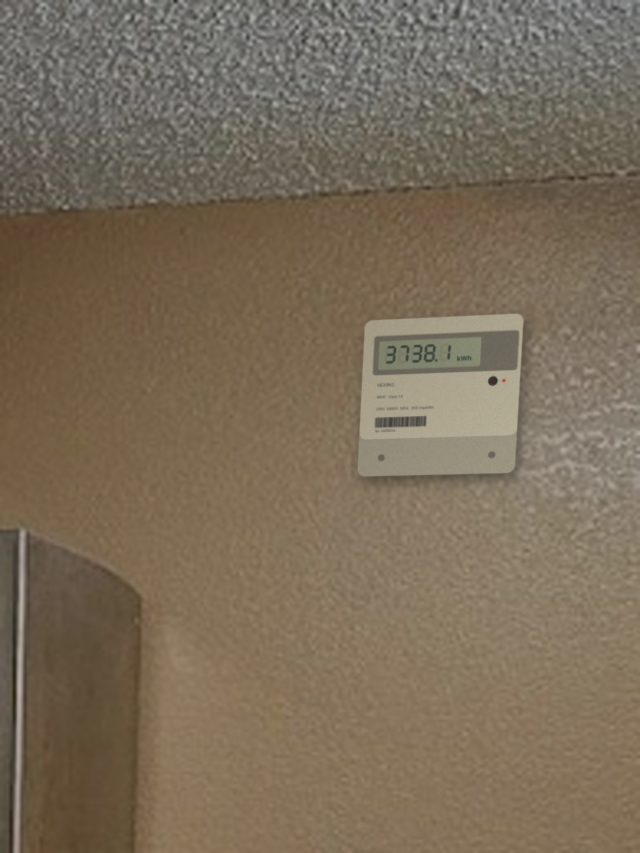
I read 3738.1 kWh
